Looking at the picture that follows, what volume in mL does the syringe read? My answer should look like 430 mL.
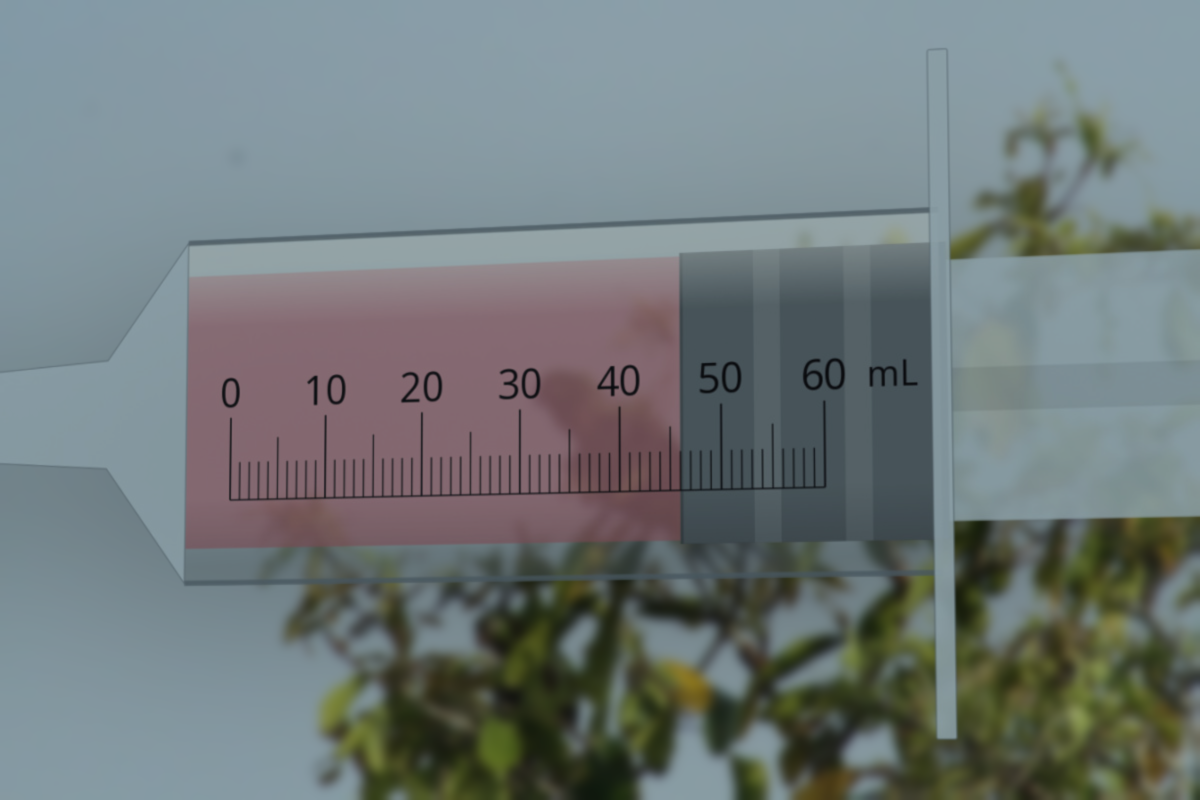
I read 46 mL
